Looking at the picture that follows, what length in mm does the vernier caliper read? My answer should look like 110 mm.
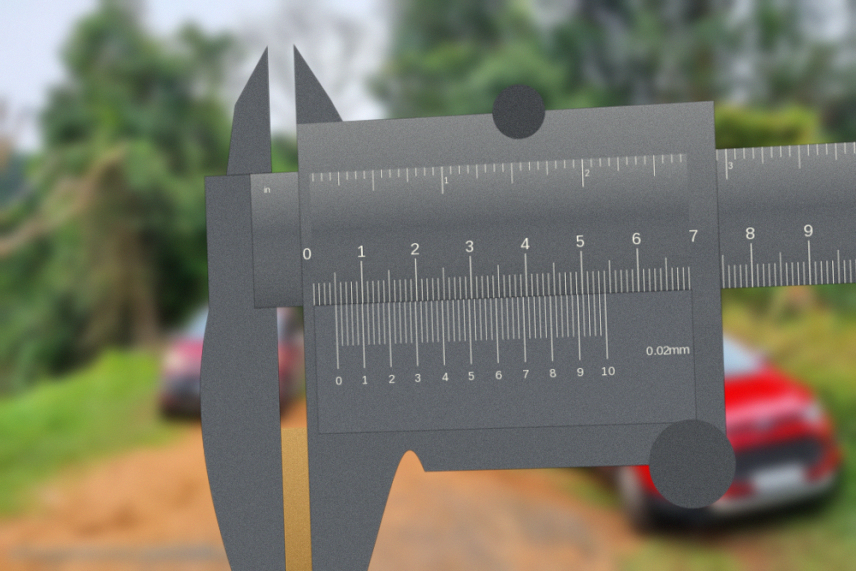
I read 5.0 mm
